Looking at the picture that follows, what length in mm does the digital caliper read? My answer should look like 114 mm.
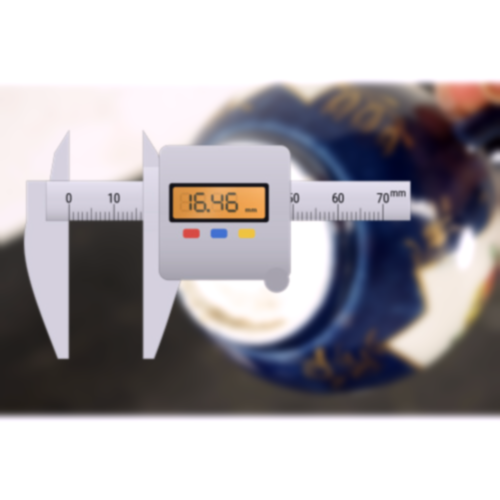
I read 16.46 mm
